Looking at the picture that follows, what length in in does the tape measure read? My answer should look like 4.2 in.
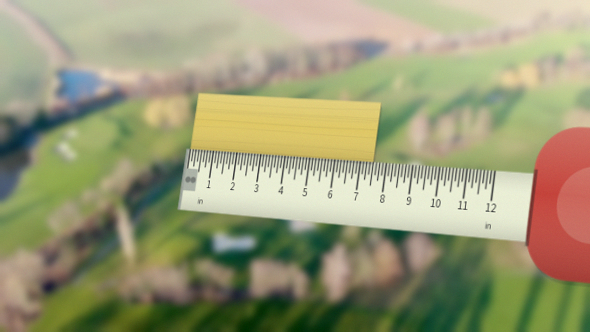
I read 7.5 in
